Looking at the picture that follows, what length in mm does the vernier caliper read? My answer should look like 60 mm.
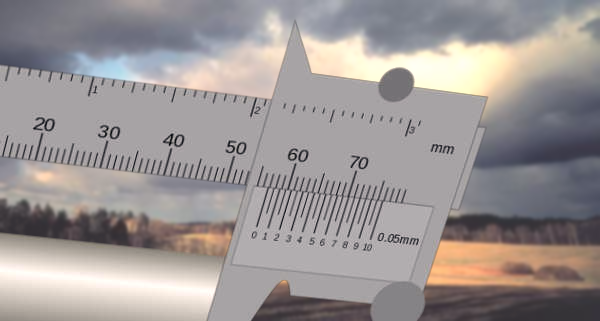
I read 56.8 mm
